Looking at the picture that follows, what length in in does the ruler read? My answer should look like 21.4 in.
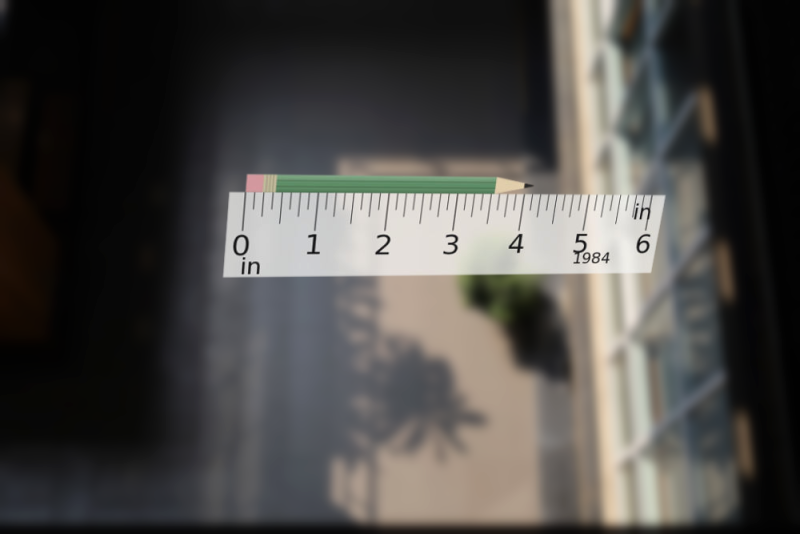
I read 4.125 in
